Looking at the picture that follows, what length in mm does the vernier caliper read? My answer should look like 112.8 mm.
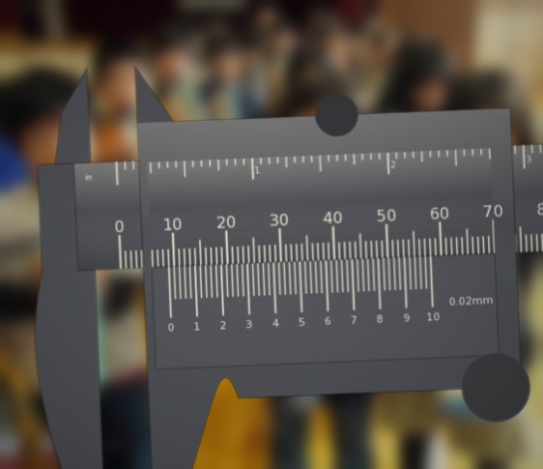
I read 9.0 mm
